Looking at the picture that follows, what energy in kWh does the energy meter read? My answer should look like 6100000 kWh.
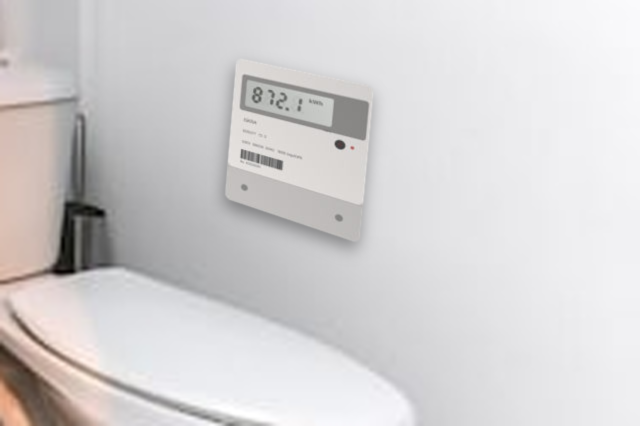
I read 872.1 kWh
